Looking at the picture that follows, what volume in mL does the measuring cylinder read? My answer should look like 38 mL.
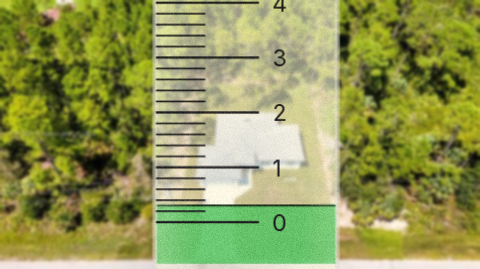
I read 0.3 mL
